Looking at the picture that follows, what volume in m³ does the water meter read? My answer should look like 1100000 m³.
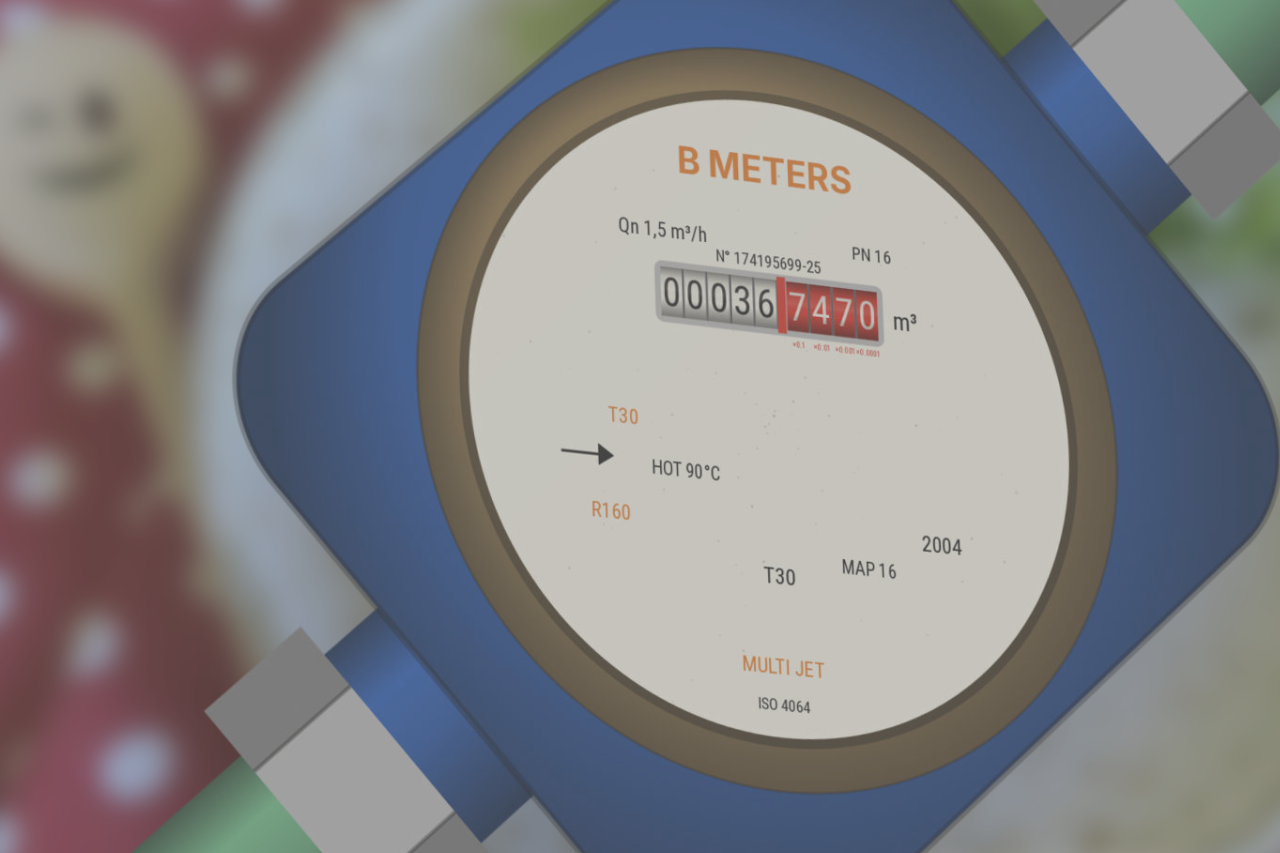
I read 36.7470 m³
